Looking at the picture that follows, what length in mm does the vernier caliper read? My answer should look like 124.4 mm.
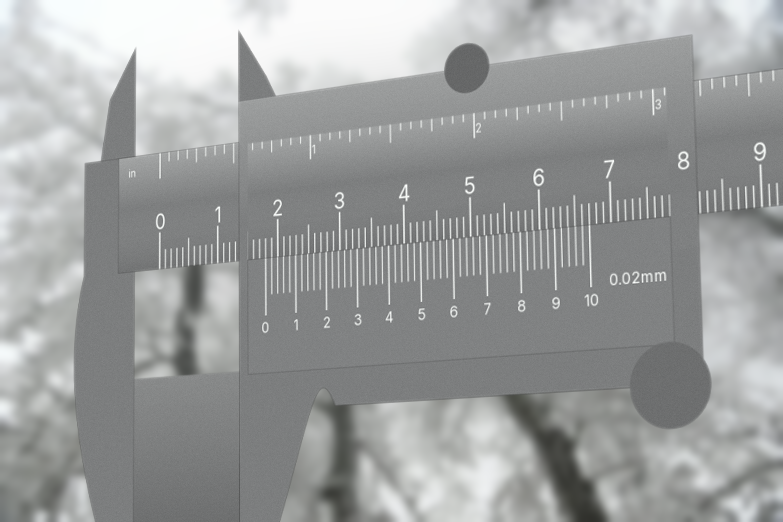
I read 18.0 mm
